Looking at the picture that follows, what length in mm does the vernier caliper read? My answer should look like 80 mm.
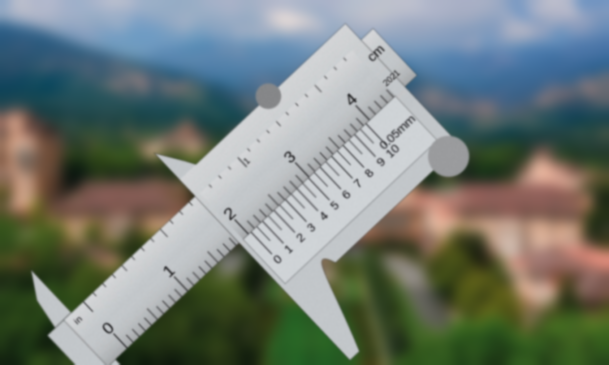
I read 20.4 mm
